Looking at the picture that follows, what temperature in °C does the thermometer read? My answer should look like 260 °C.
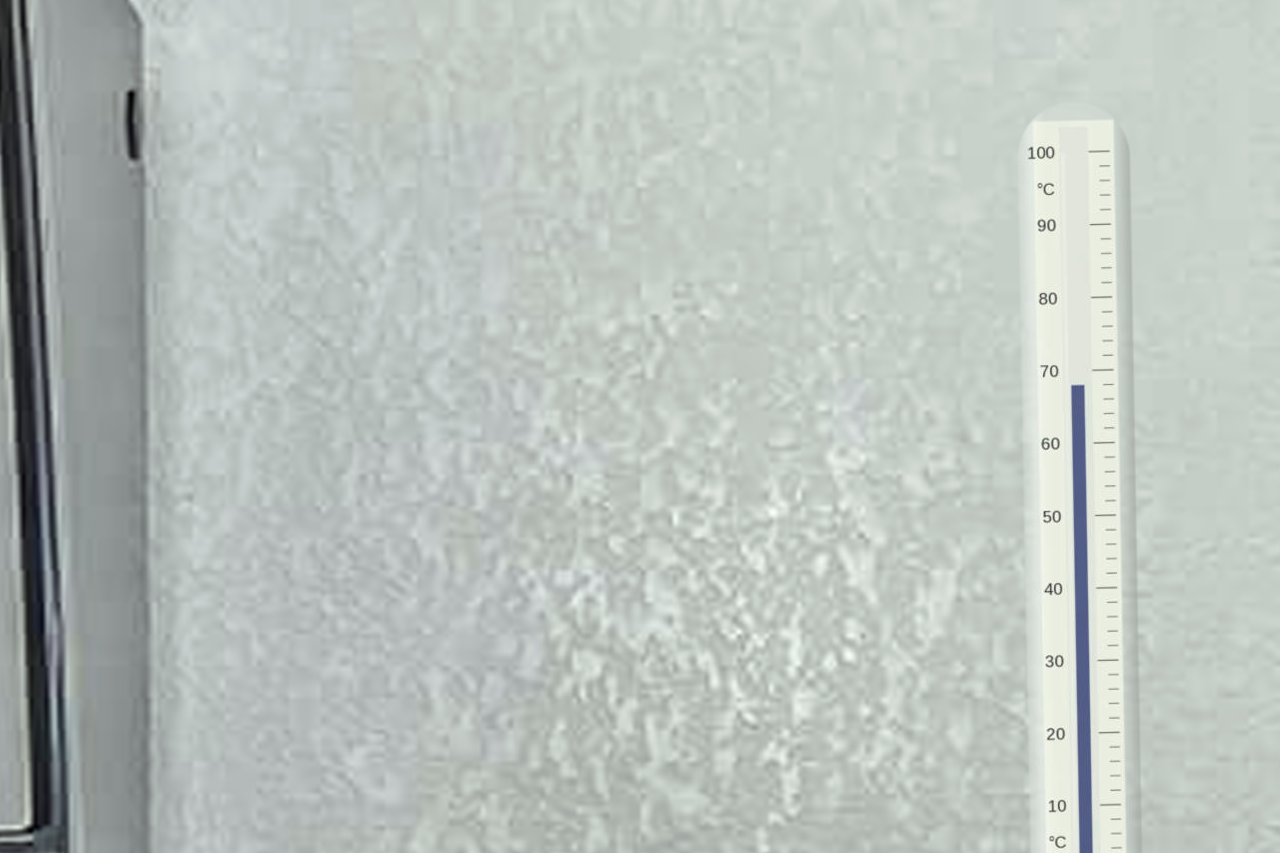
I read 68 °C
